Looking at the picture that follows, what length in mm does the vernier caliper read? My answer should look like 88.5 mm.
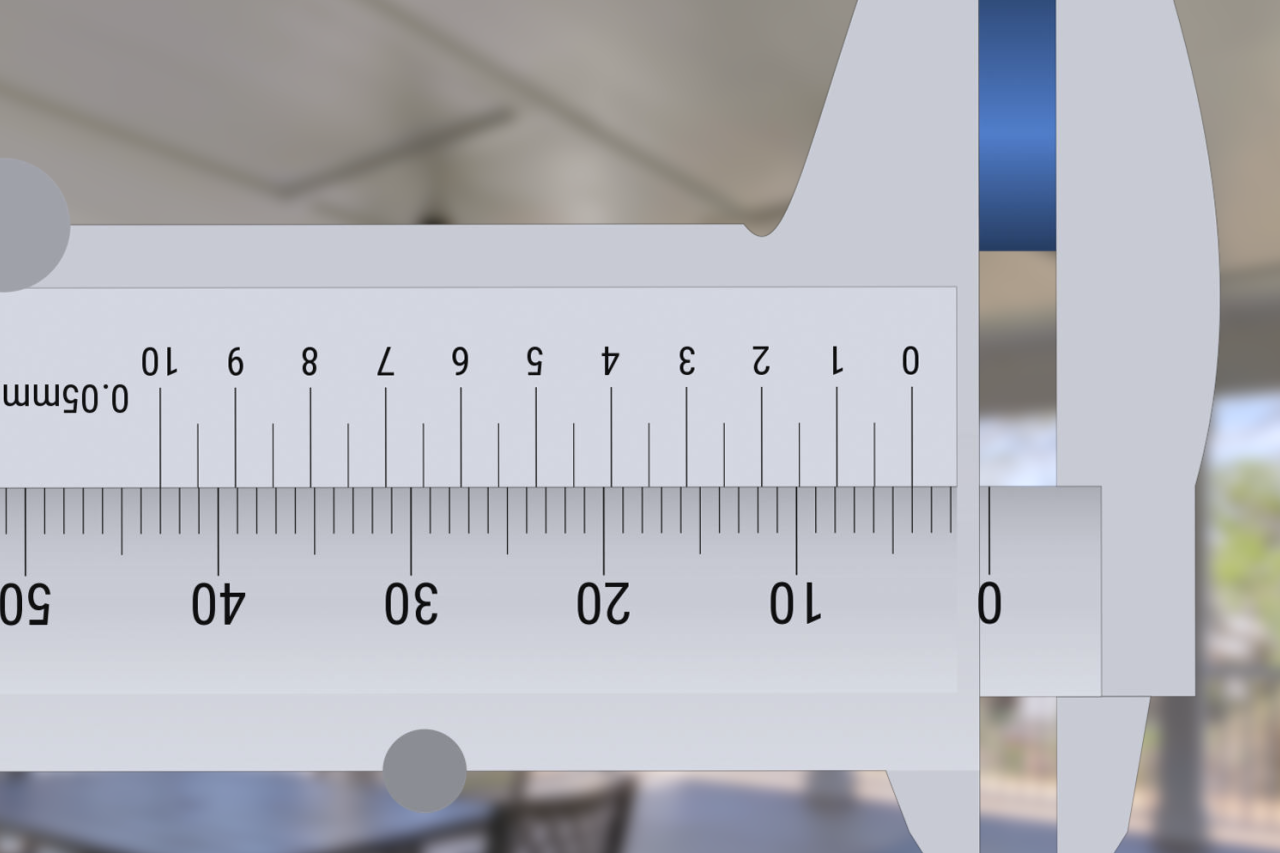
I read 4.0 mm
